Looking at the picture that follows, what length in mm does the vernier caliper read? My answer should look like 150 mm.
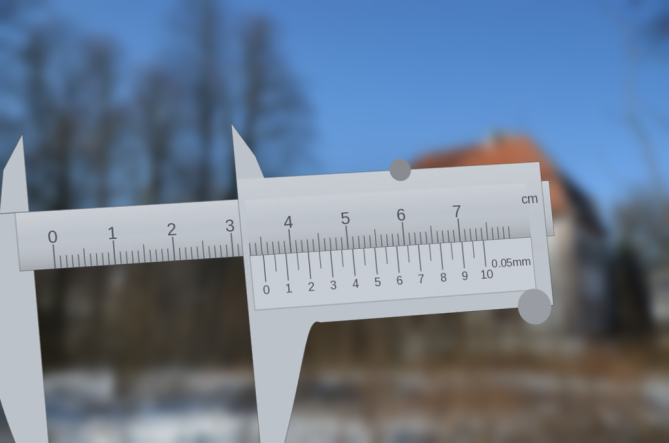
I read 35.2 mm
